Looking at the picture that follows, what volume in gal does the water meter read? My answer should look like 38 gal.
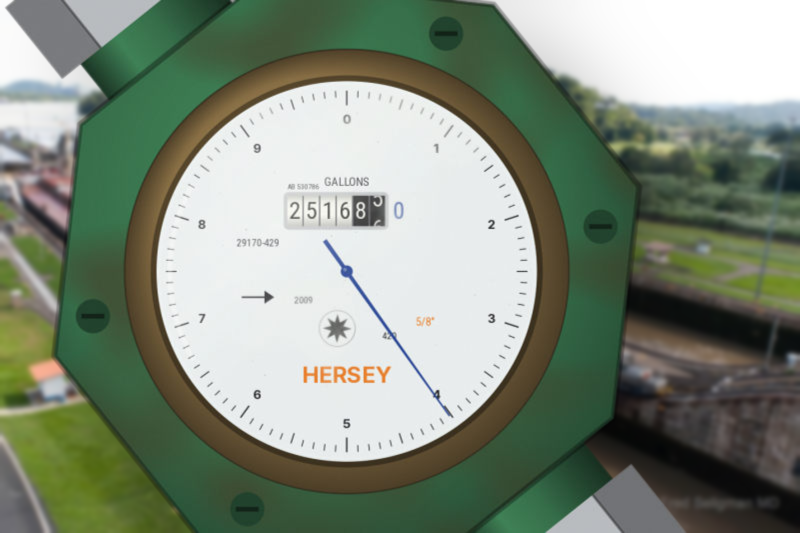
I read 2516854.0 gal
